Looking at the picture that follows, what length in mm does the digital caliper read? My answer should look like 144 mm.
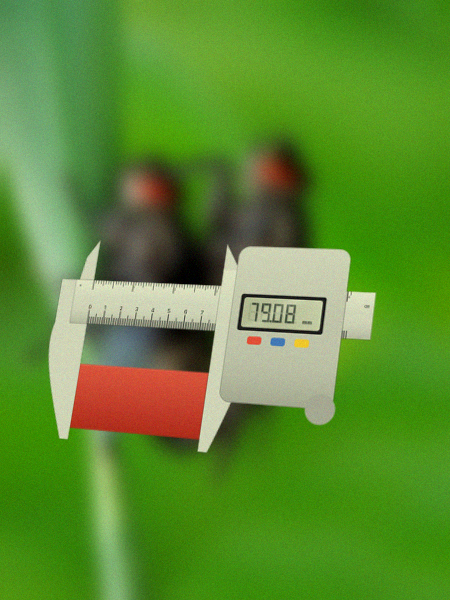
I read 79.08 mm
